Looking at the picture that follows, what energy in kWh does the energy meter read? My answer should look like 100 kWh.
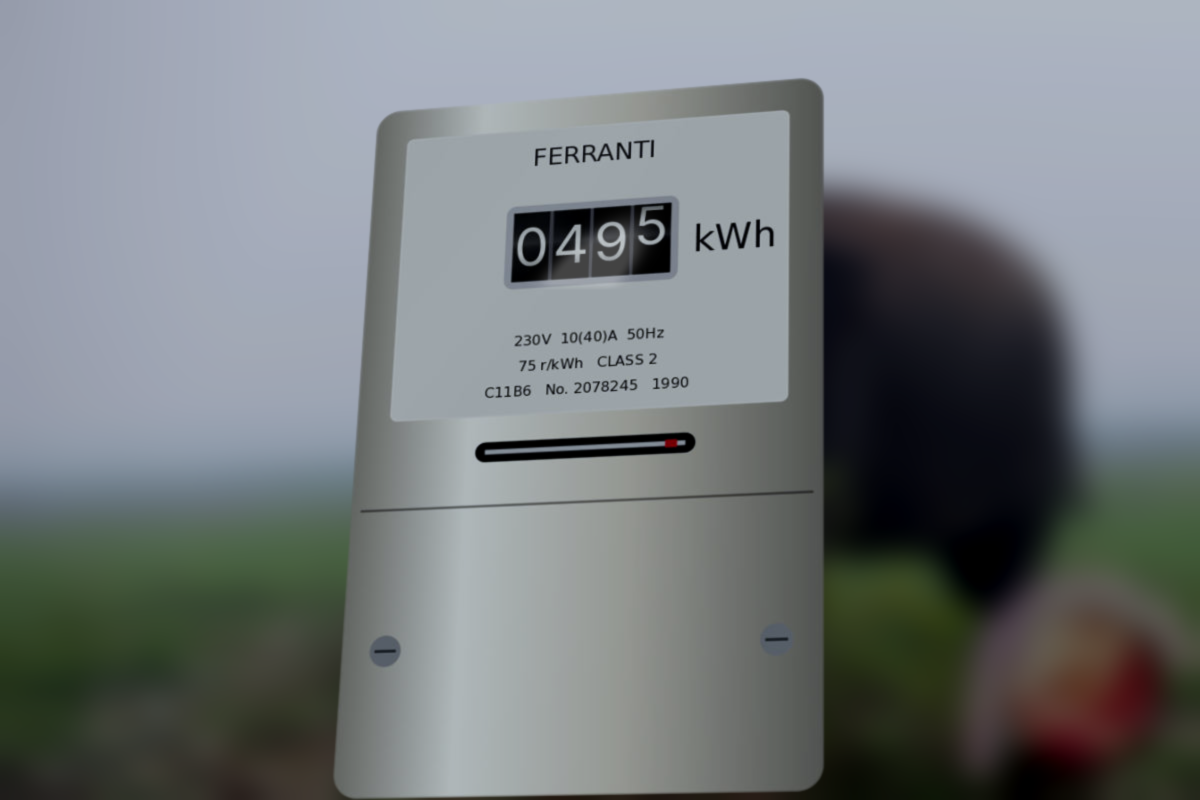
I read 495 kWh
